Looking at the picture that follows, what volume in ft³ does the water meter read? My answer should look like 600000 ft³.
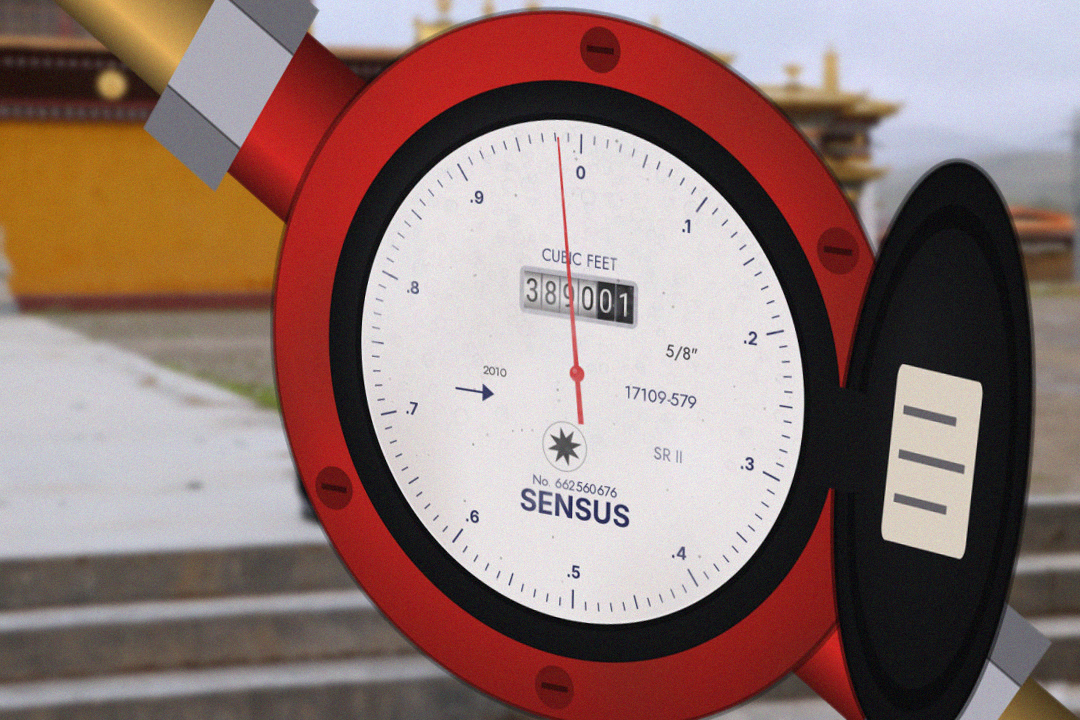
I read 389000.98 ft³
